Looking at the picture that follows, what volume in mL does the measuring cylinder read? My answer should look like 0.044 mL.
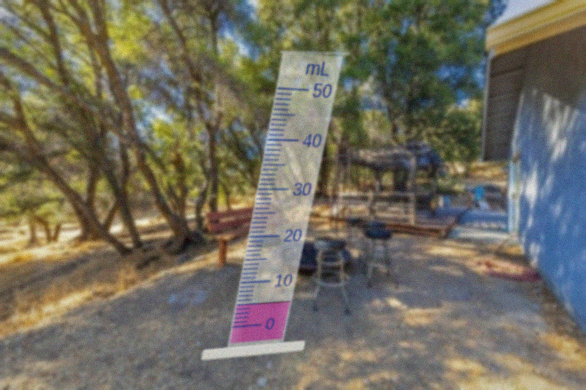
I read 5 mL
